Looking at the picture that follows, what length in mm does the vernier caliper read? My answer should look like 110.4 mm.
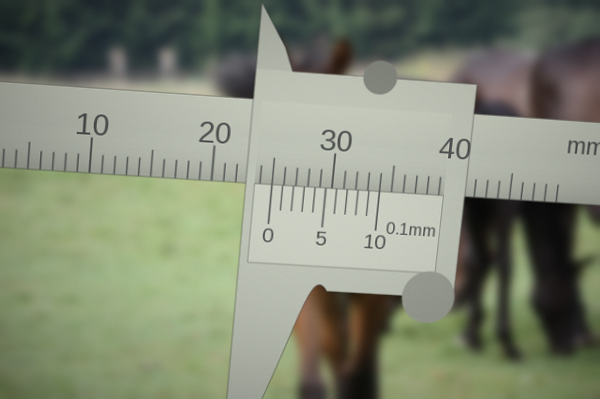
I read 25.0 mm
